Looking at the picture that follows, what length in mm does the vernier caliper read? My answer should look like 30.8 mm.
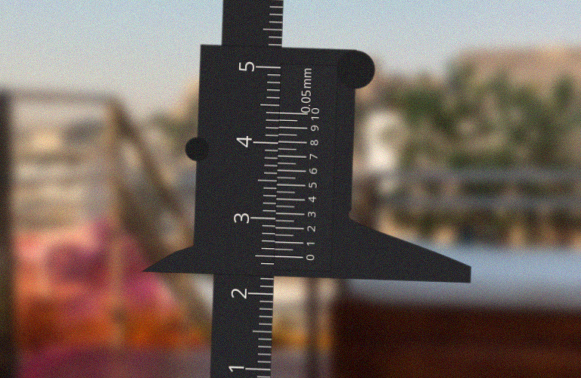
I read 25.0 mm
